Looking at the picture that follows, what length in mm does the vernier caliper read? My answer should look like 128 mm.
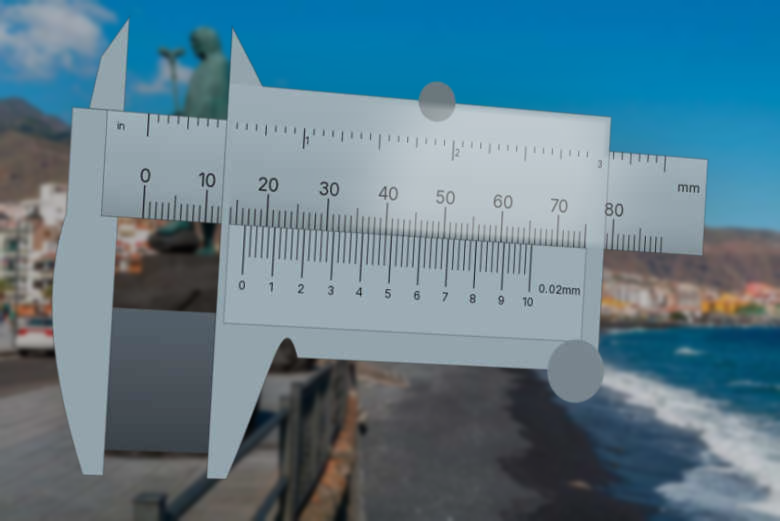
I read 16.5 mm
